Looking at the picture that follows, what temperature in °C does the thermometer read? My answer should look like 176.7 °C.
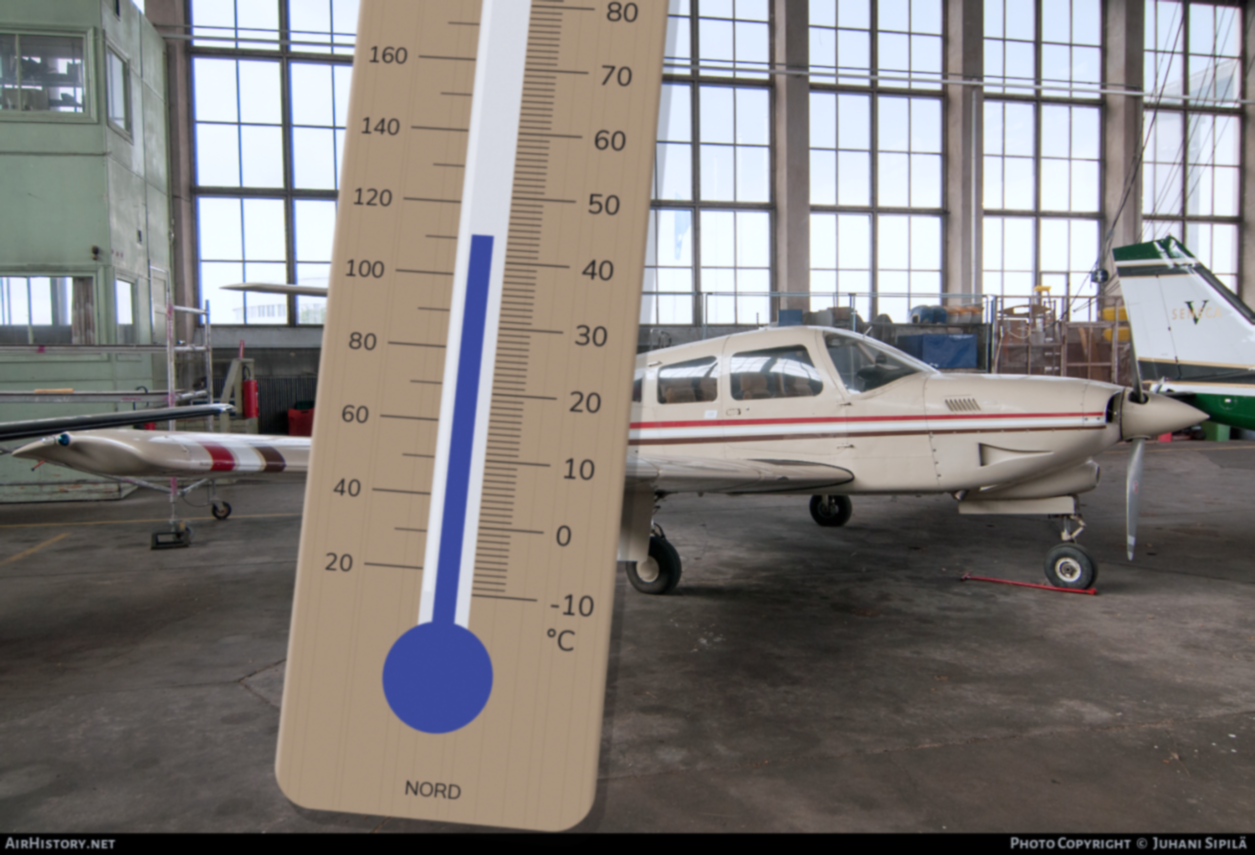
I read 44 °C
